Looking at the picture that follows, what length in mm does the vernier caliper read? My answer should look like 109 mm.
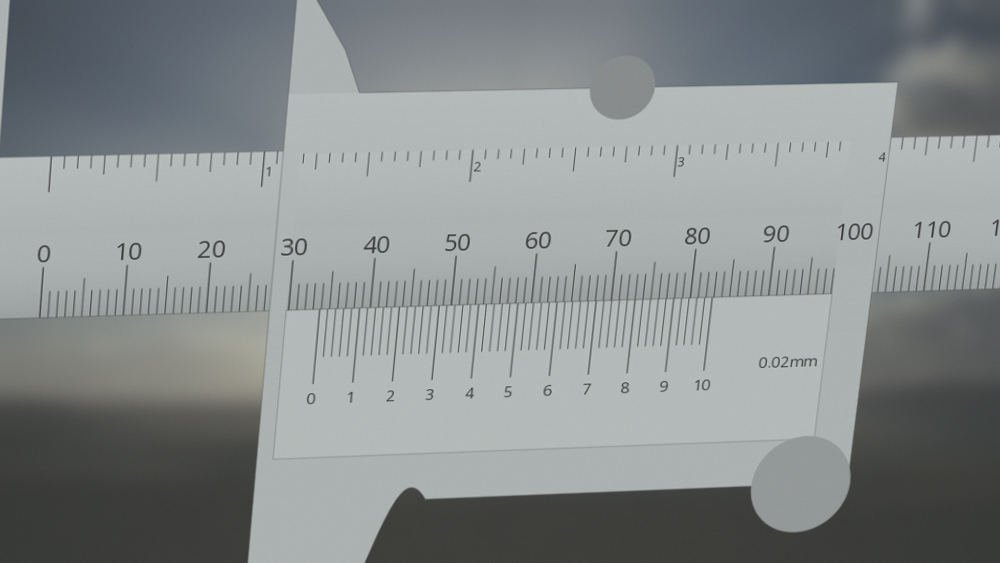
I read 33.8 mm
